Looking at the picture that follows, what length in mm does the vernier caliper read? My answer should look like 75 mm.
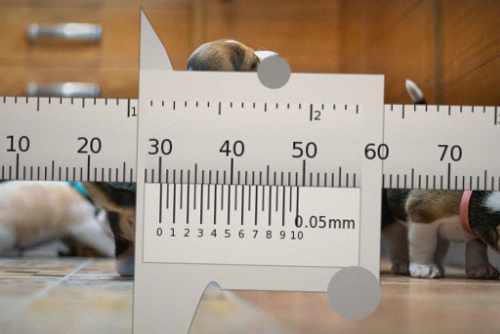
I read 30.2 mm
